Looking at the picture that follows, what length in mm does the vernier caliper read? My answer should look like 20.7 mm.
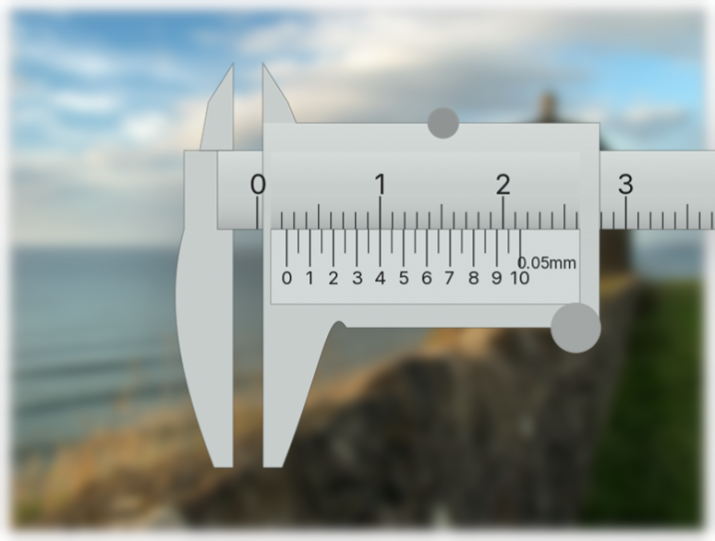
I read 2.4 mm
